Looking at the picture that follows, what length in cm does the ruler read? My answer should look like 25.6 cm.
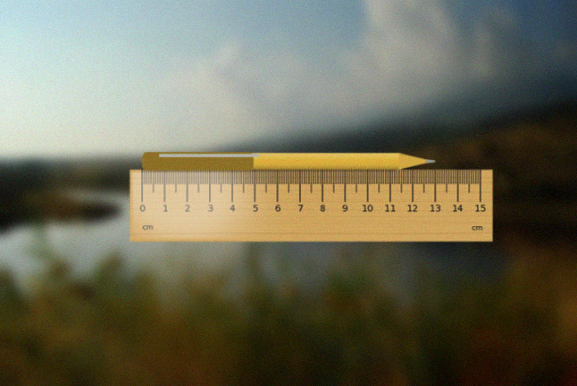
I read 13 cm
